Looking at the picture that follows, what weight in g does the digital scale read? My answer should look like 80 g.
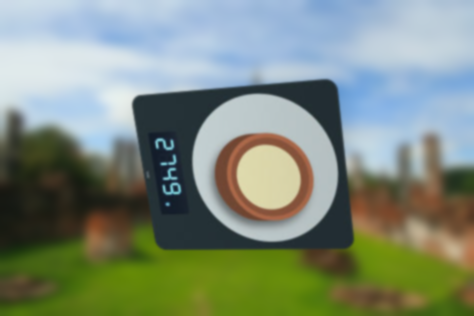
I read 2749 g
